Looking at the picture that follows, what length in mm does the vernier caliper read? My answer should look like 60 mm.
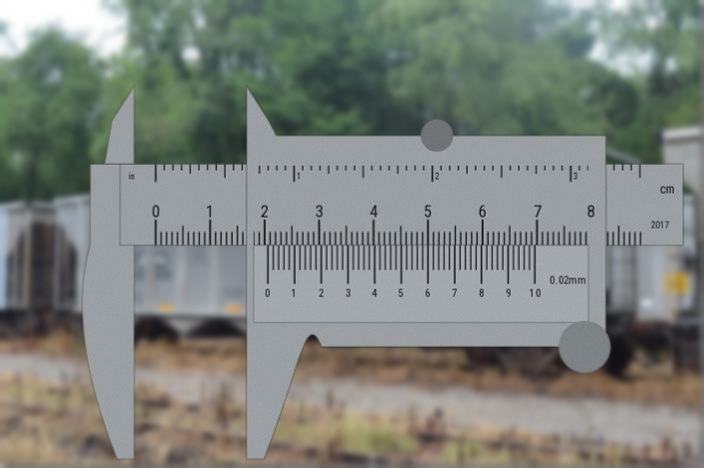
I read 20.6 mm
